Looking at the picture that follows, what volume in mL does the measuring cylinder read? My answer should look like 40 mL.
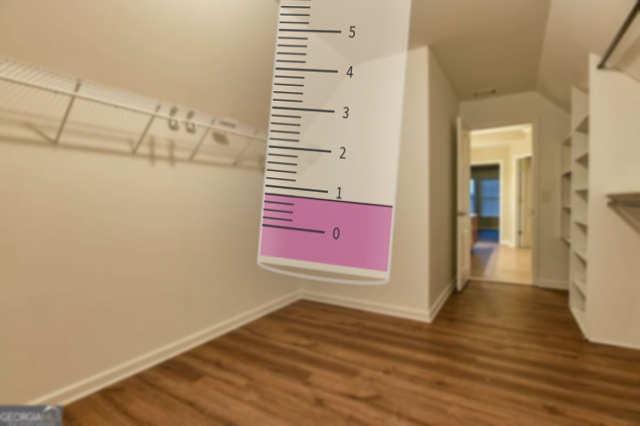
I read 0.8 mL
